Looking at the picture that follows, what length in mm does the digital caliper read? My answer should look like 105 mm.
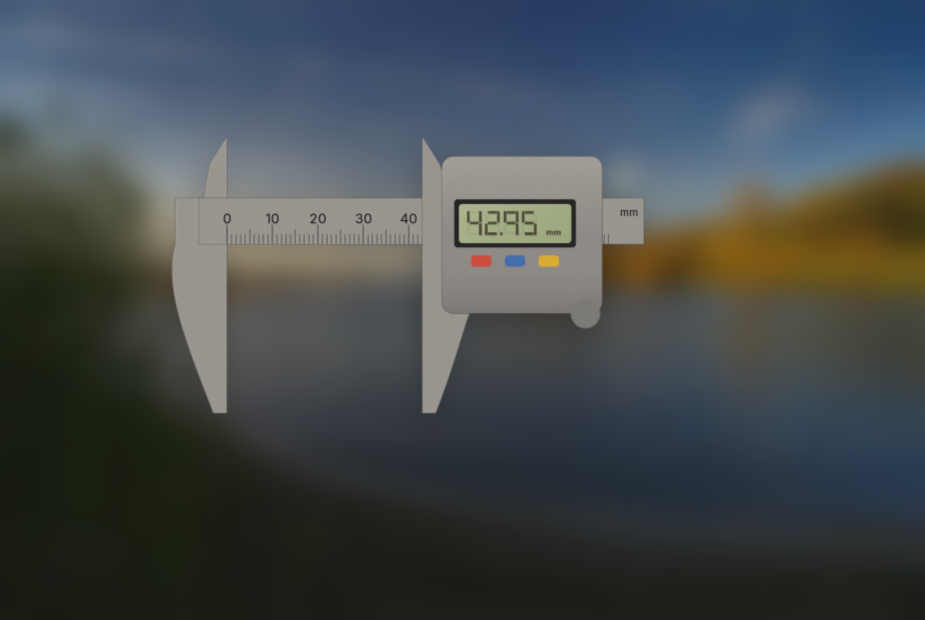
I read 42.95 mm
